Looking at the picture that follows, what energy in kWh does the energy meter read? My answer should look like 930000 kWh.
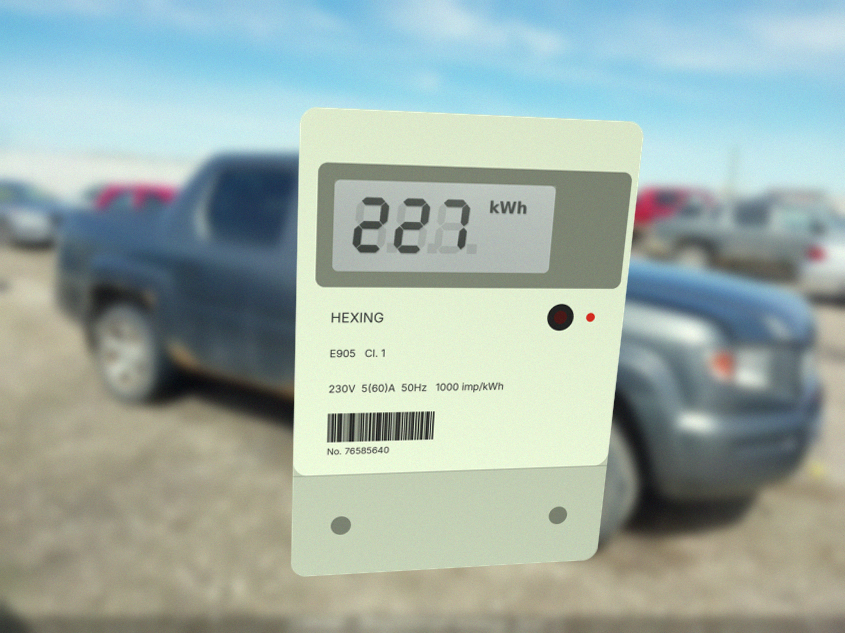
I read 227 kWh
